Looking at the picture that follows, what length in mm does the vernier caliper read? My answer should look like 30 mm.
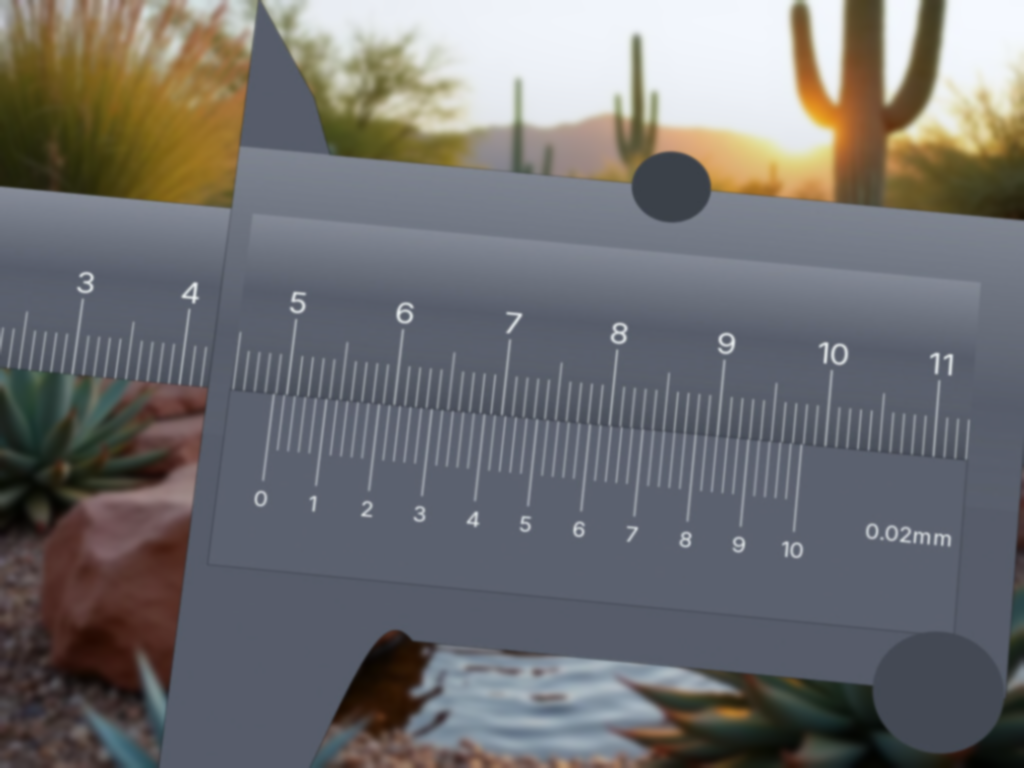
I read 48.8 mm
